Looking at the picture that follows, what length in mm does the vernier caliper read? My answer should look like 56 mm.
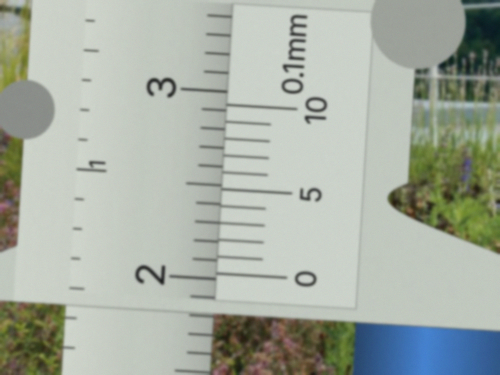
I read 20.3 mm
